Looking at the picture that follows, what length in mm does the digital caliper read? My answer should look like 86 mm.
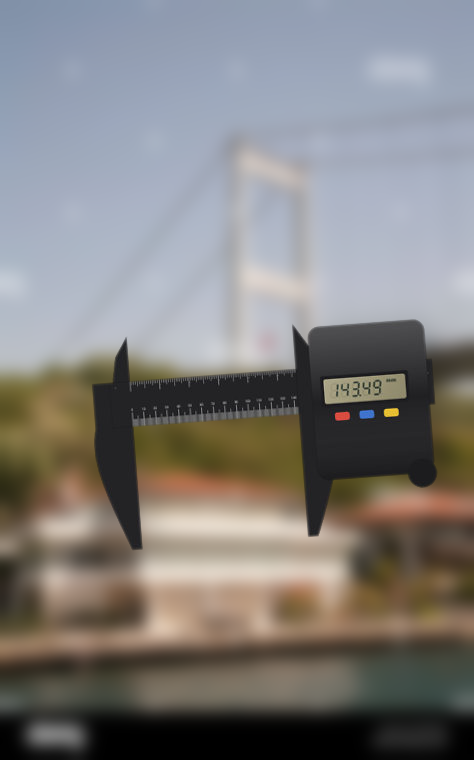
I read 143.49 mm
